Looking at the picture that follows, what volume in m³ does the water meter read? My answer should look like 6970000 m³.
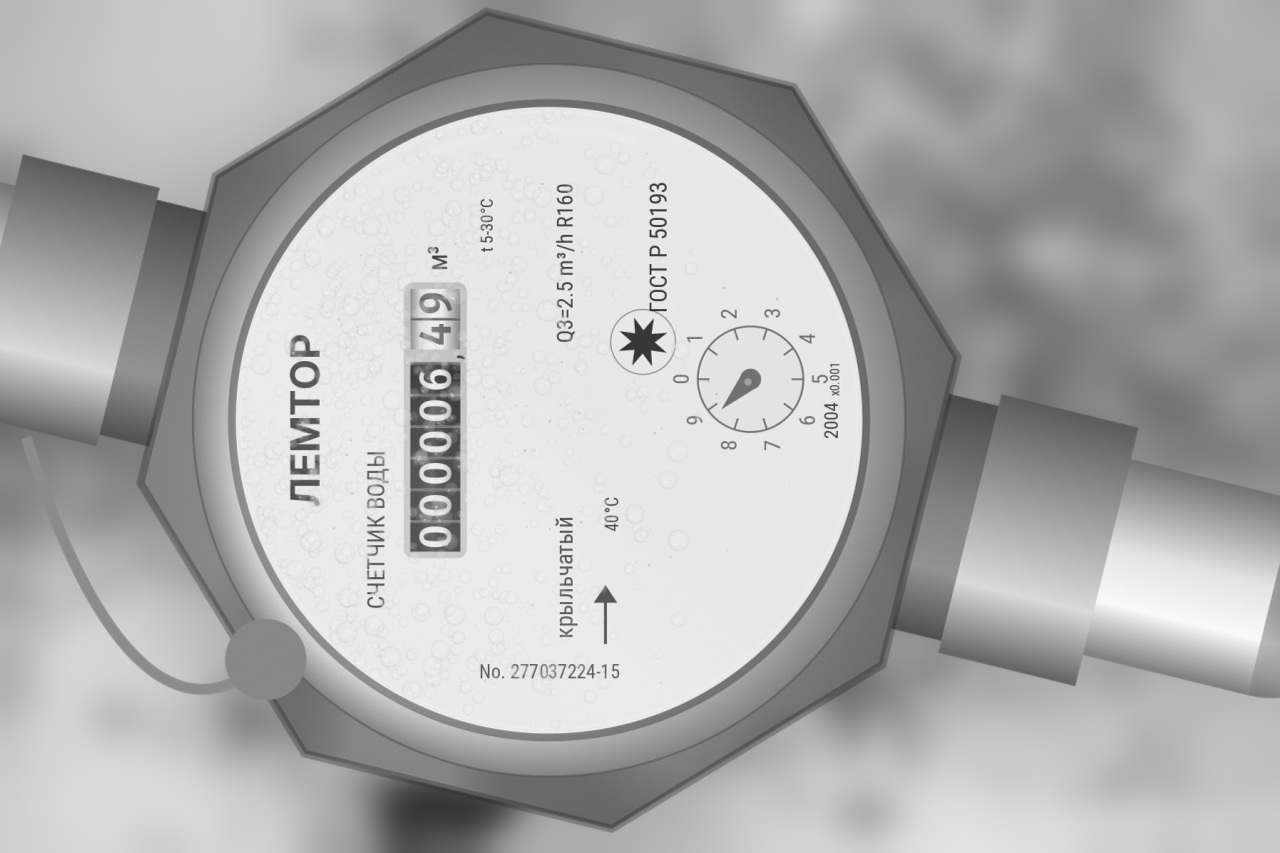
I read 6.498 m³
